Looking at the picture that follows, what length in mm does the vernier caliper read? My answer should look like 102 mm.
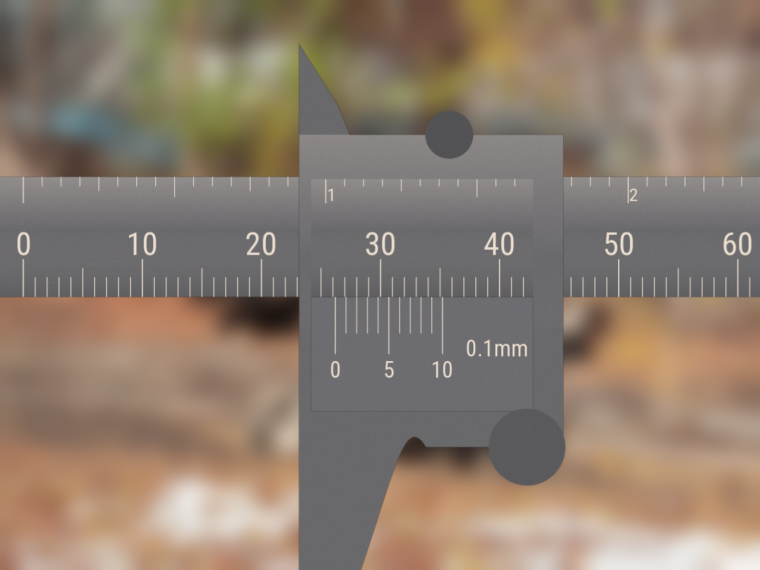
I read 26.2 mm
